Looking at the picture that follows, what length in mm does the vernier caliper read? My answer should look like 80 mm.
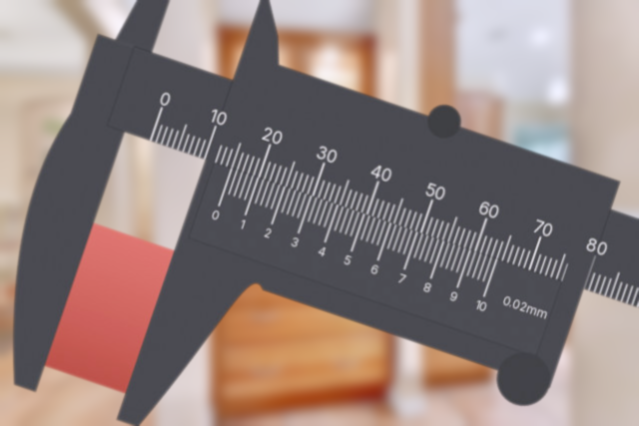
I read 15.0 mm
